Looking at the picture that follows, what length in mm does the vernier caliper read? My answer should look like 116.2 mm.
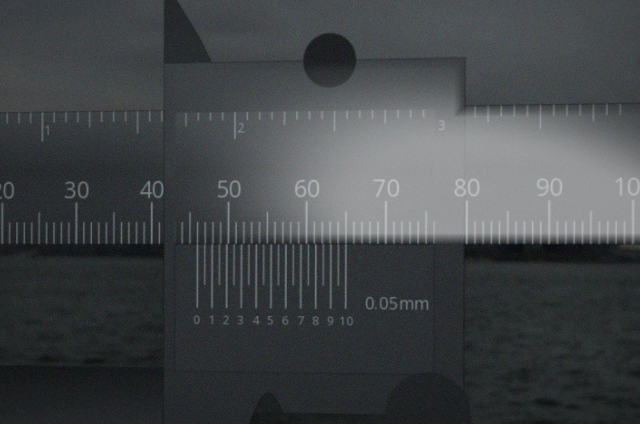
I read 46.0 mm
